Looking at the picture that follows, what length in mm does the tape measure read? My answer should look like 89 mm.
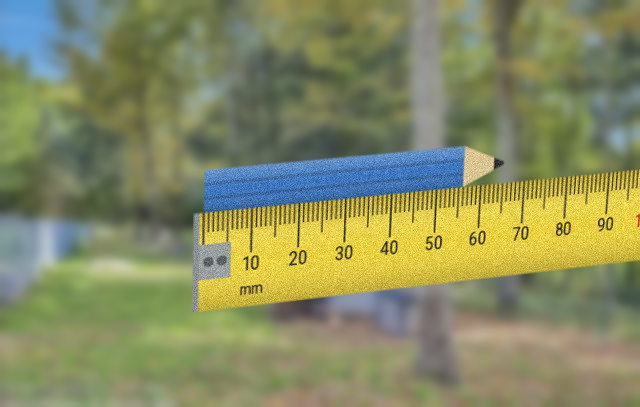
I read 65 mm
